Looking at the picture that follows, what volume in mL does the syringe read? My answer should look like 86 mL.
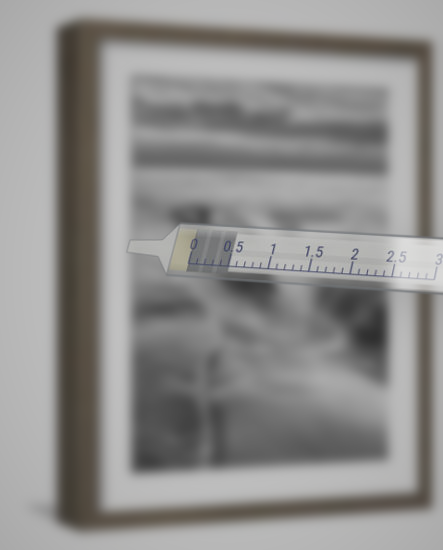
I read 0 mL
